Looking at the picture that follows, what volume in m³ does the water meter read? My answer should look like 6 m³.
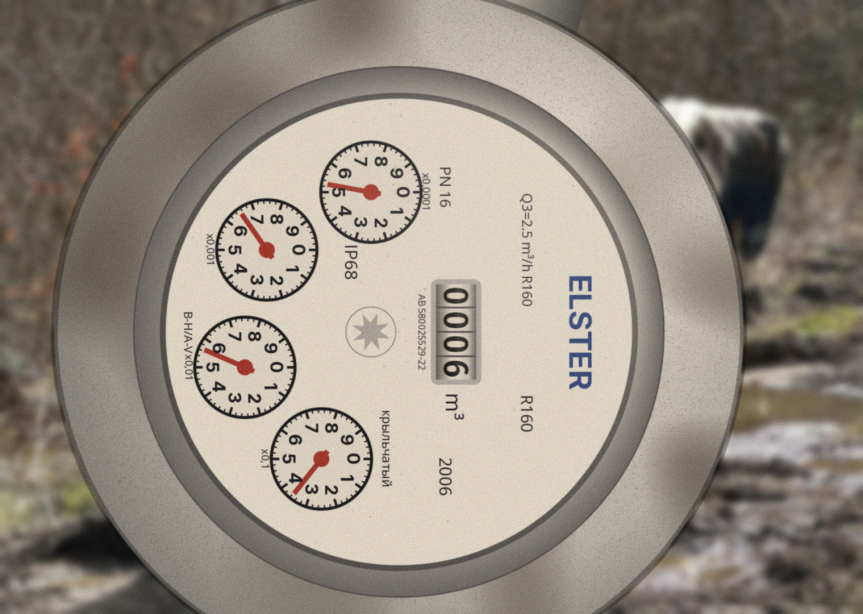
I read 6.3565 m³
